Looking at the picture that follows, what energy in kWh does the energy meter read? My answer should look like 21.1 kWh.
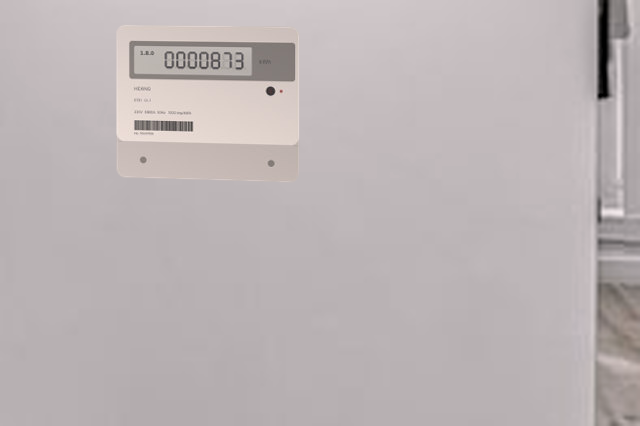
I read 873 kWh
